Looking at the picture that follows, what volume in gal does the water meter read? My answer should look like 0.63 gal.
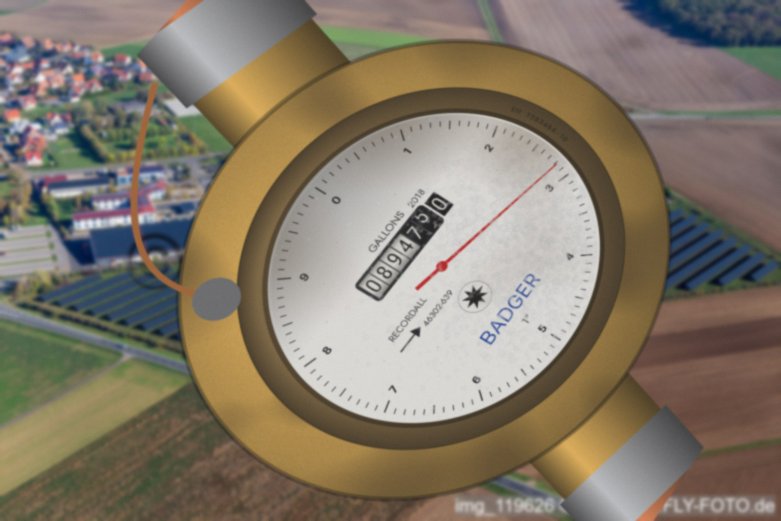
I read 894752.8 gal
